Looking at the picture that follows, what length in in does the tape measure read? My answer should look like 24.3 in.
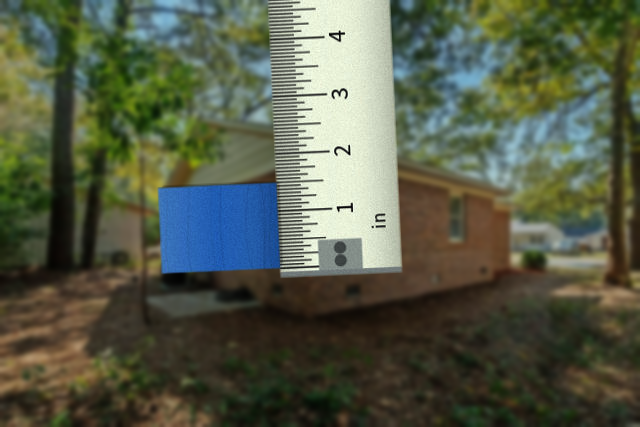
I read 1.5 in
